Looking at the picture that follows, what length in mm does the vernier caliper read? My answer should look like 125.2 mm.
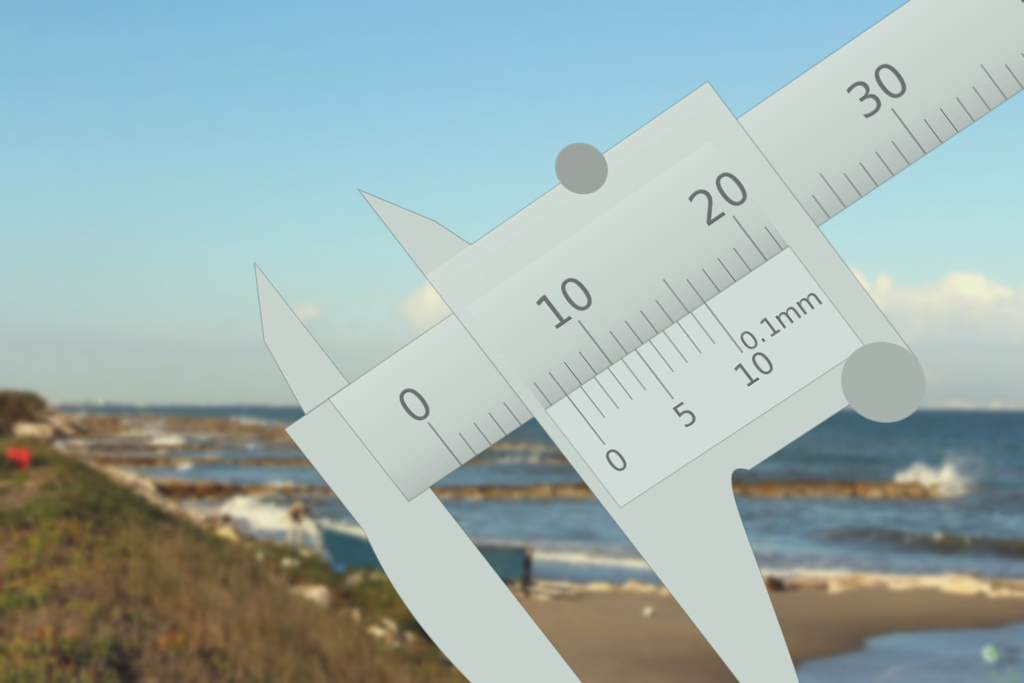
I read 7.0 mm
